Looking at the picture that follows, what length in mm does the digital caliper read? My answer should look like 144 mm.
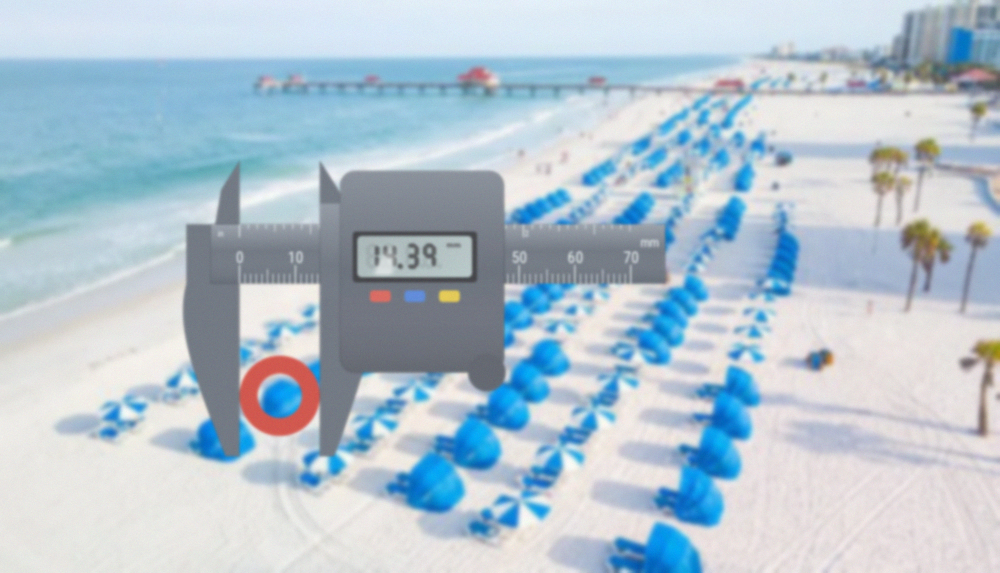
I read 14.39 mm
